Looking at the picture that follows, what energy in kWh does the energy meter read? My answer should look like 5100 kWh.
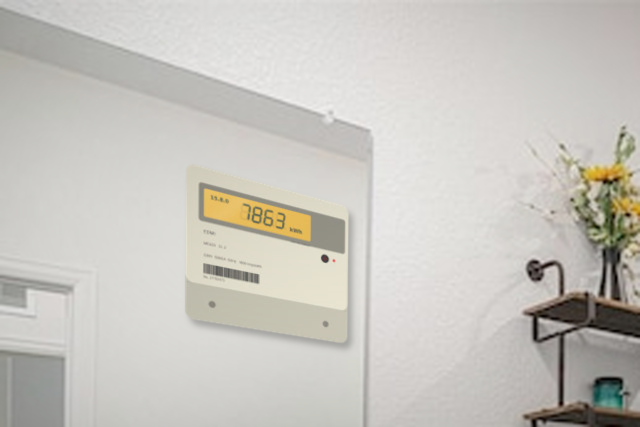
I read 7863 kWh
